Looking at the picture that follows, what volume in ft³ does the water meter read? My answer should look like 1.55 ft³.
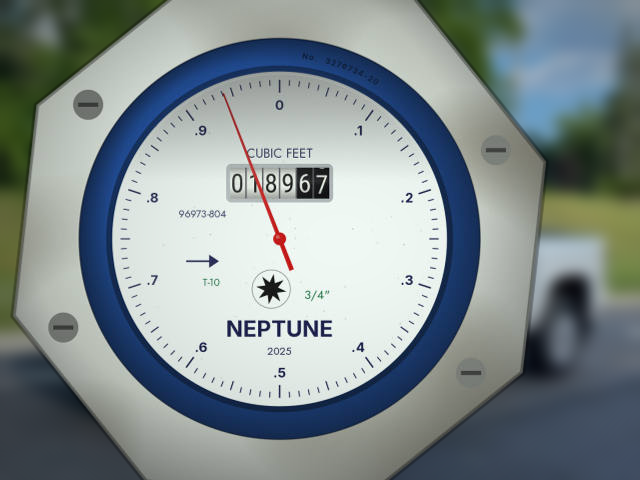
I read 18966.94 ft³
